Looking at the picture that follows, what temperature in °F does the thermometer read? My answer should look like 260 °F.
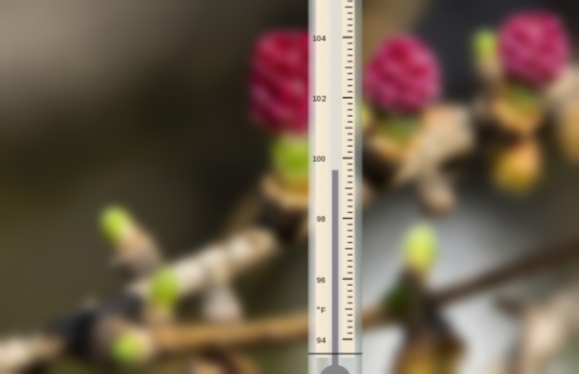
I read 99.6 °F
